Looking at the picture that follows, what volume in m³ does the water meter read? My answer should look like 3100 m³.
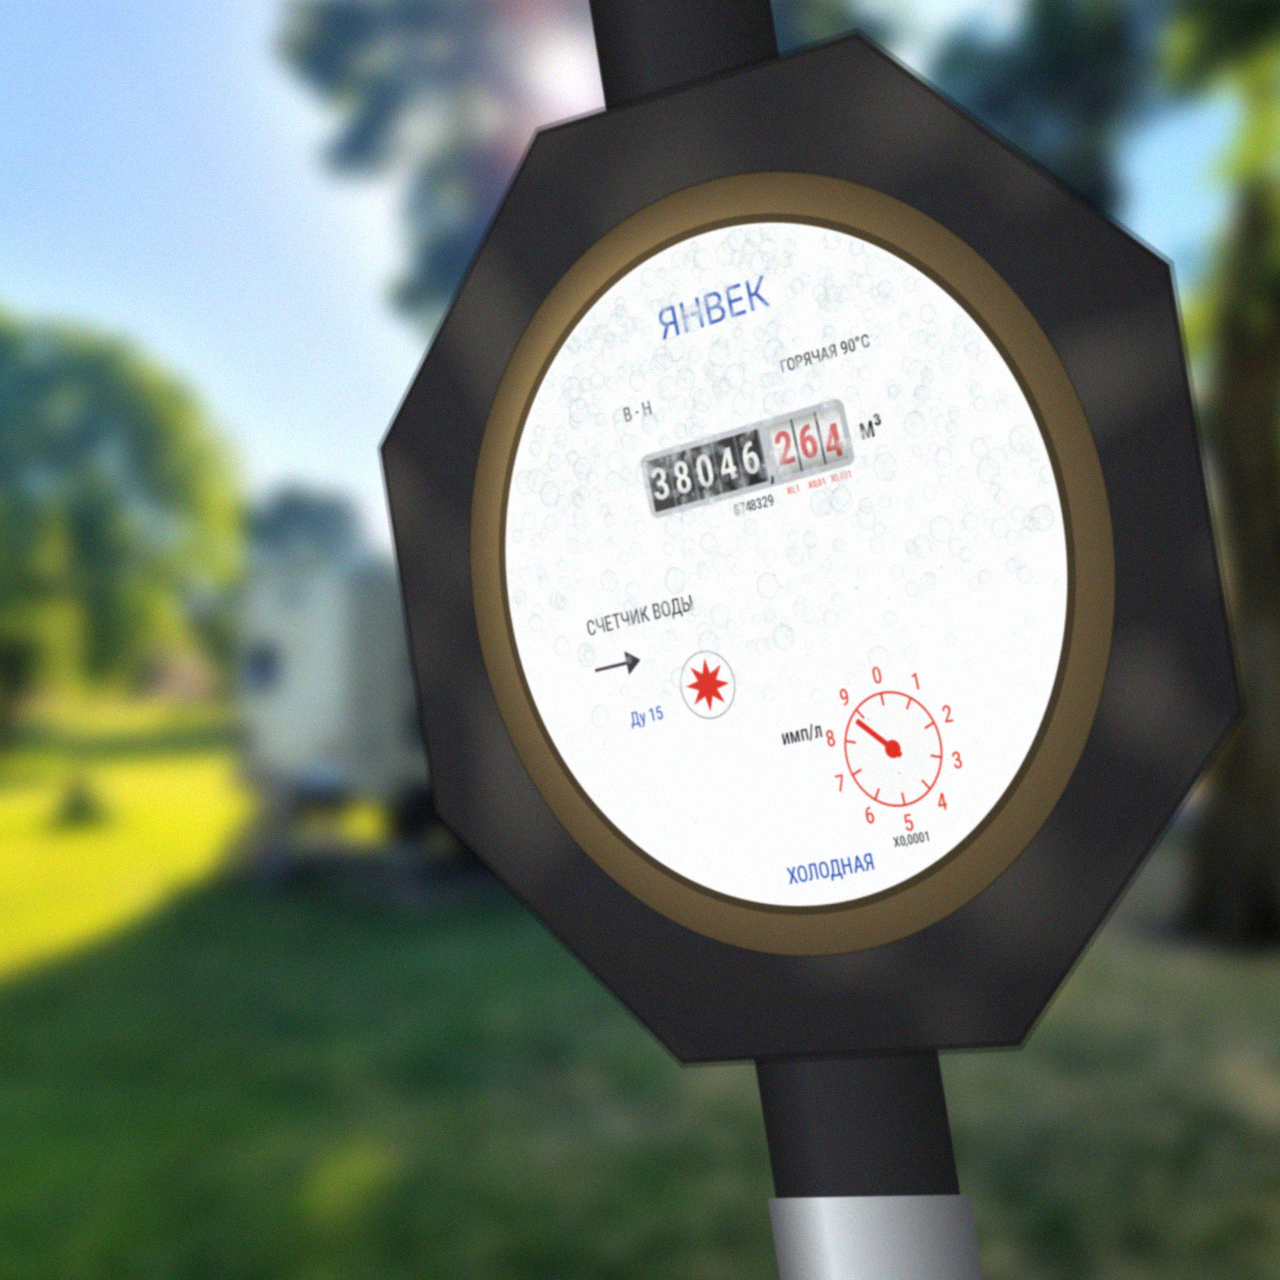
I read 38046.2638 m³
